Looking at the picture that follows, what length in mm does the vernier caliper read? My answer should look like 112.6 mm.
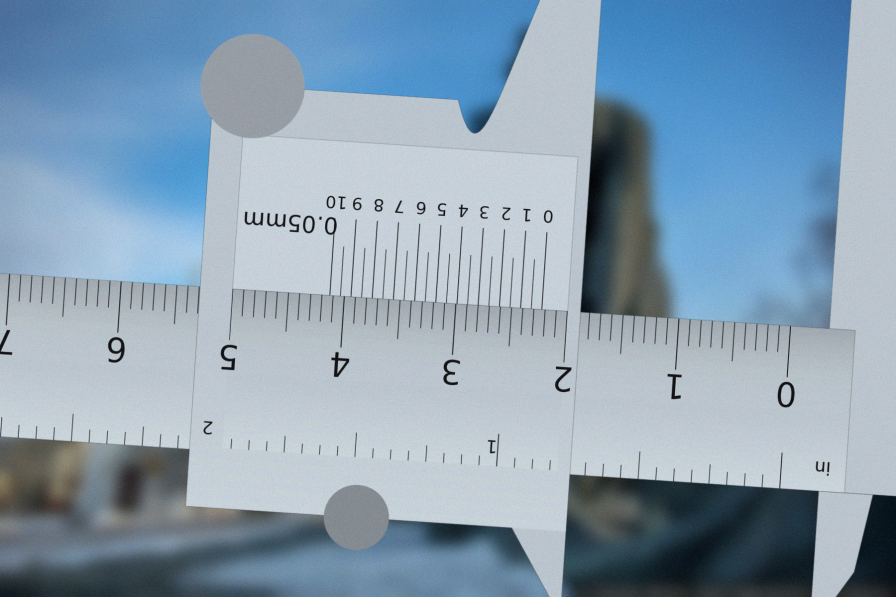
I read 22.3 mm
